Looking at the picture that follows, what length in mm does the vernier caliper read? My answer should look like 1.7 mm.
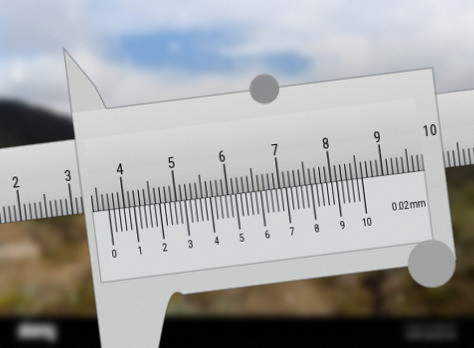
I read 37.0 mm
